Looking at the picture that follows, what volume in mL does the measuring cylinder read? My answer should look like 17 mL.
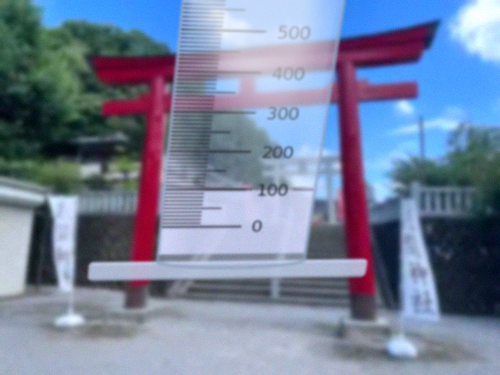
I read 100 mL
